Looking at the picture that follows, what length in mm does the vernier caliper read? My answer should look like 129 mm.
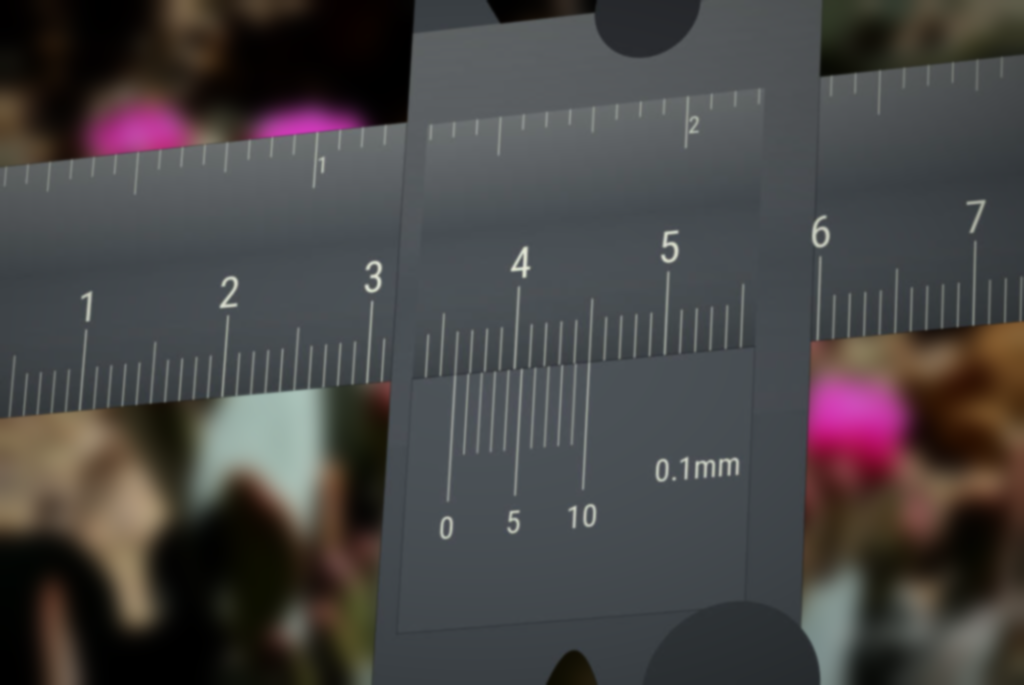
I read 36.0 mm
